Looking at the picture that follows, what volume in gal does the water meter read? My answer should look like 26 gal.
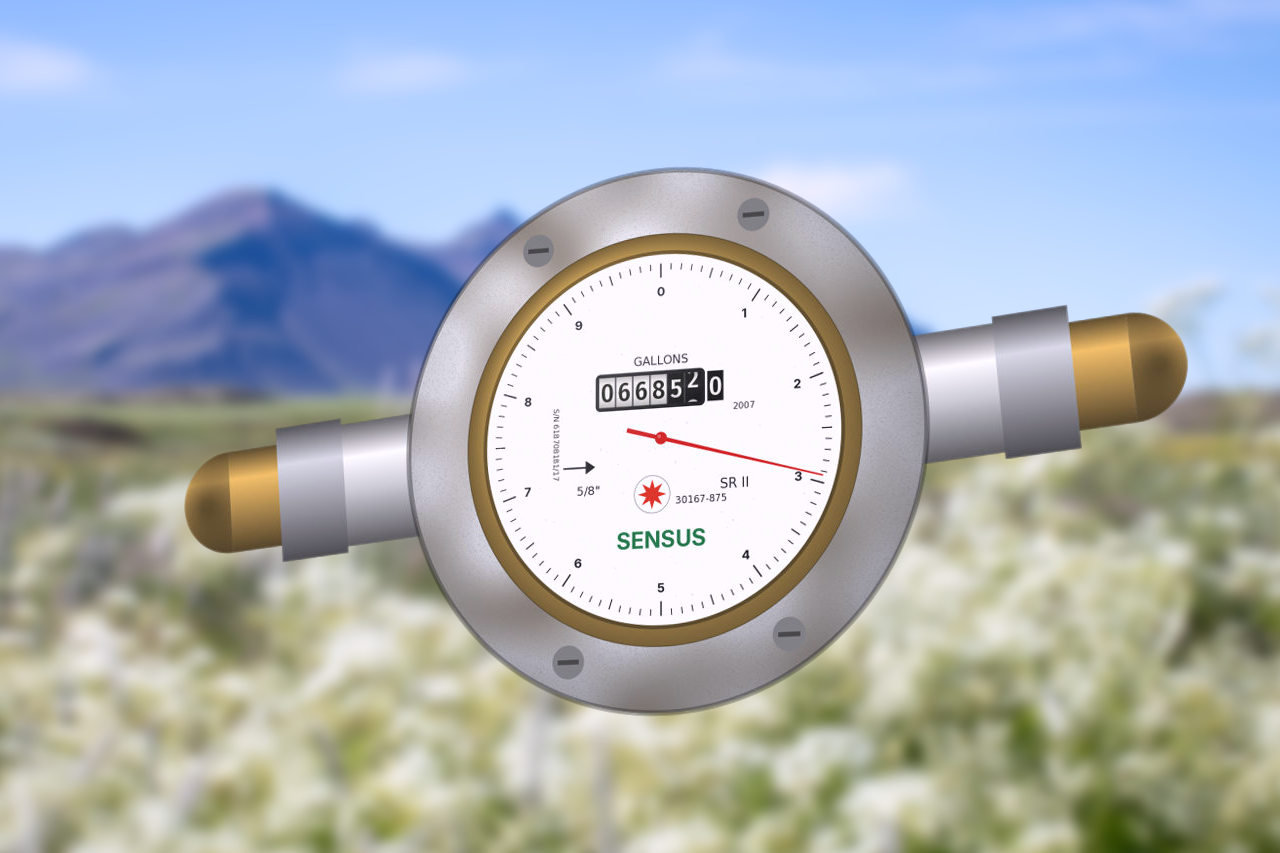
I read 668522.9 gal
